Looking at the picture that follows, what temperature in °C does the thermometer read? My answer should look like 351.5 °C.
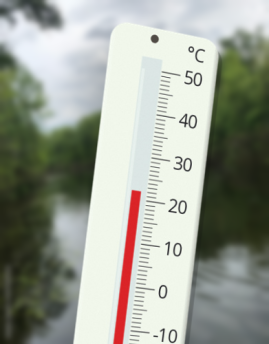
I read 22 °C
